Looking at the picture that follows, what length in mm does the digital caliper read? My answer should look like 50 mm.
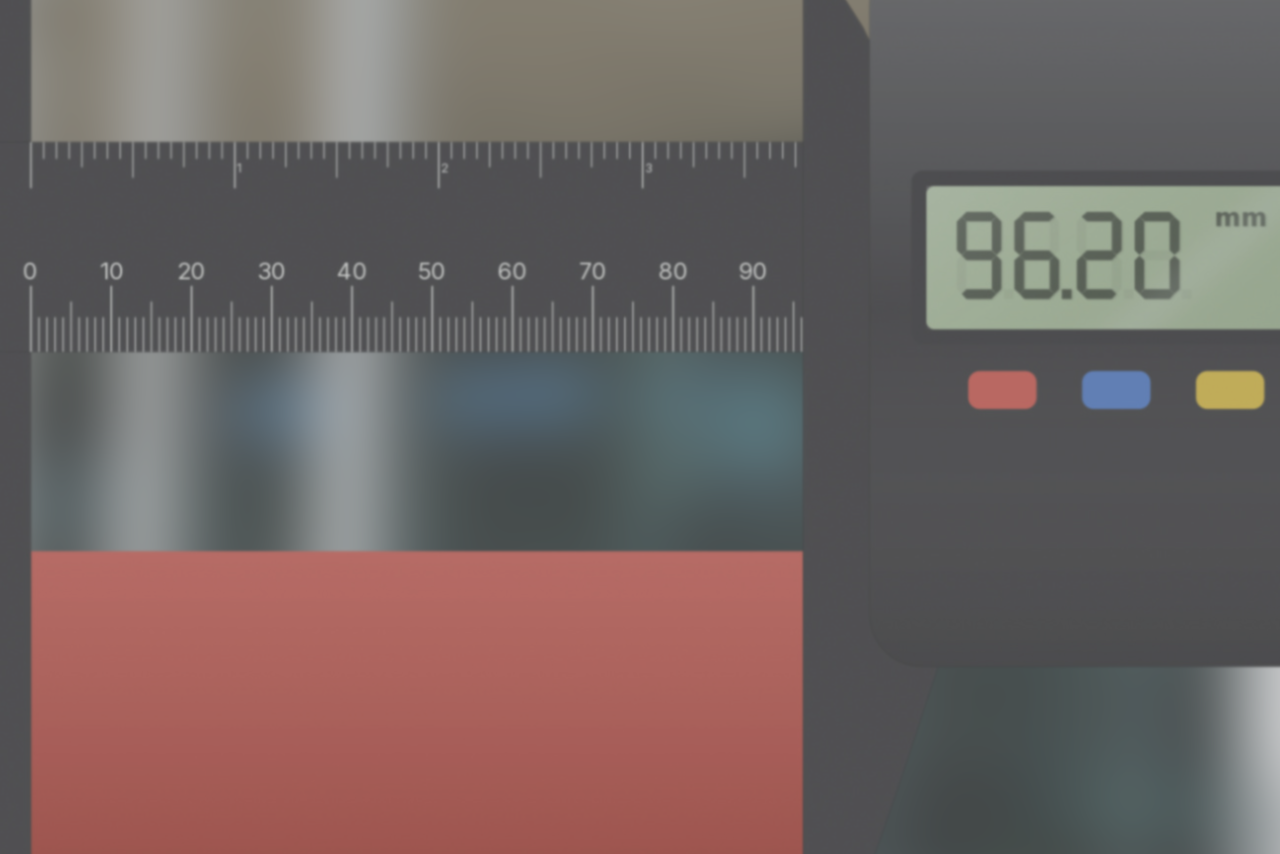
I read 96.20 mm
